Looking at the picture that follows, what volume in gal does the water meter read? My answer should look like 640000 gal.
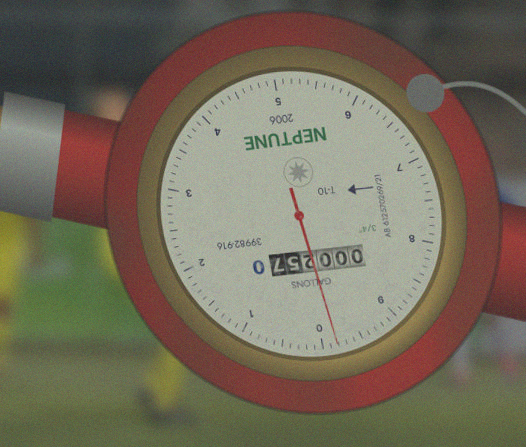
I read 2569.8 gal
